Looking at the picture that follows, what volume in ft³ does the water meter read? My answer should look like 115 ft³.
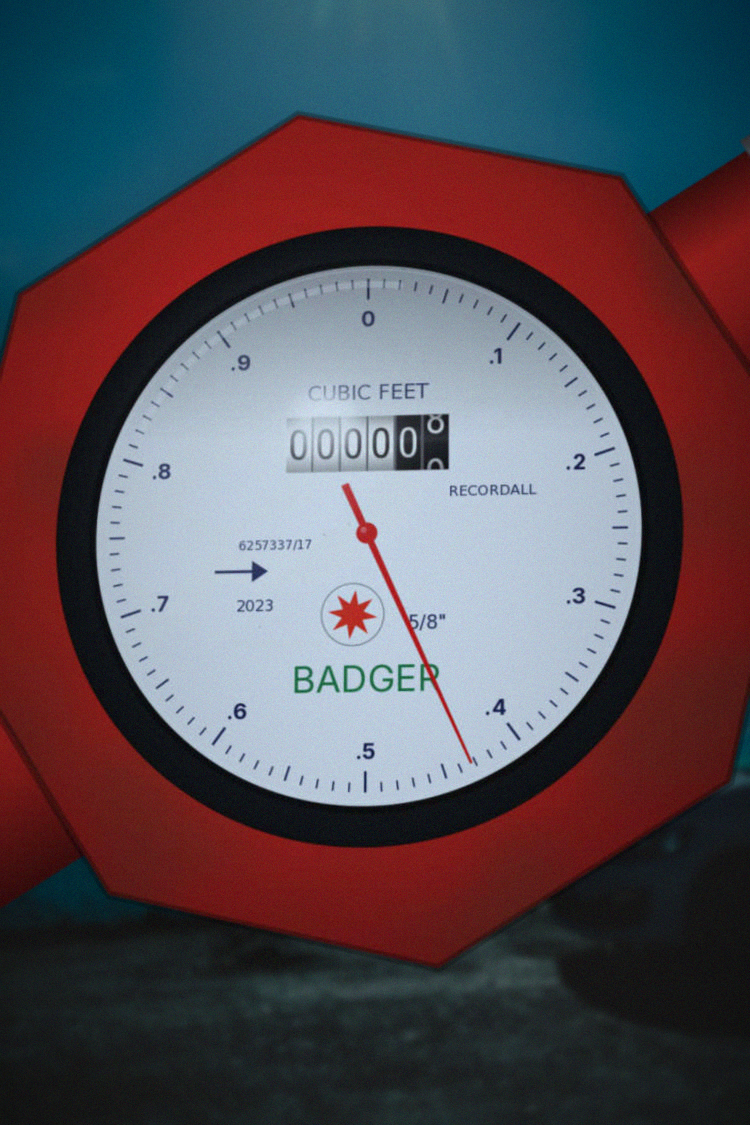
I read 8.43 ft³
